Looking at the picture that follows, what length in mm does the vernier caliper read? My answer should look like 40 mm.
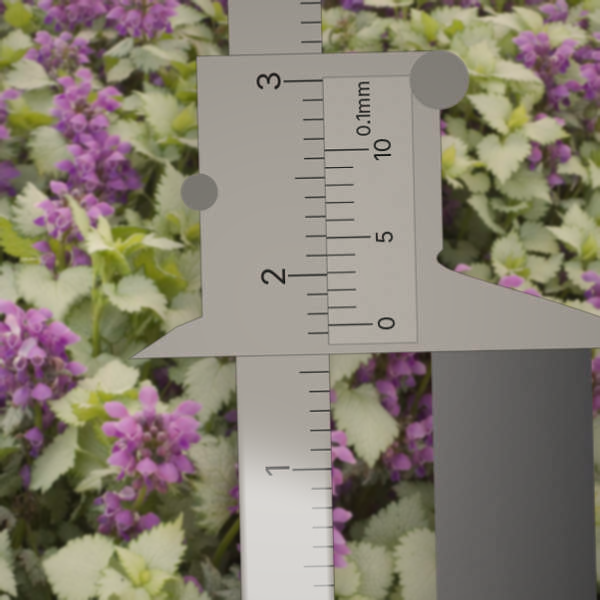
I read 17.4 mm
